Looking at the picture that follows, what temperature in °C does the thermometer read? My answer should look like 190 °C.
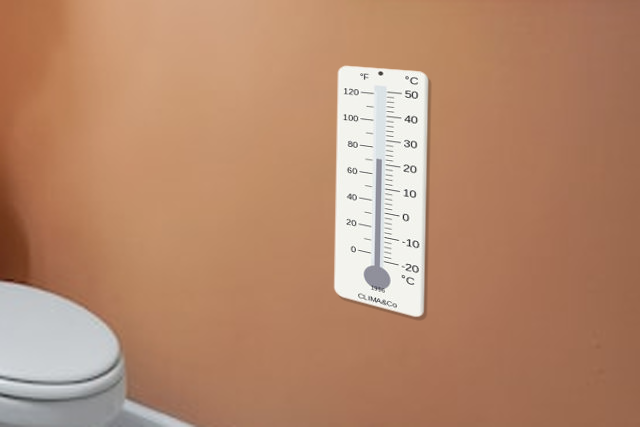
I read 22 °C
